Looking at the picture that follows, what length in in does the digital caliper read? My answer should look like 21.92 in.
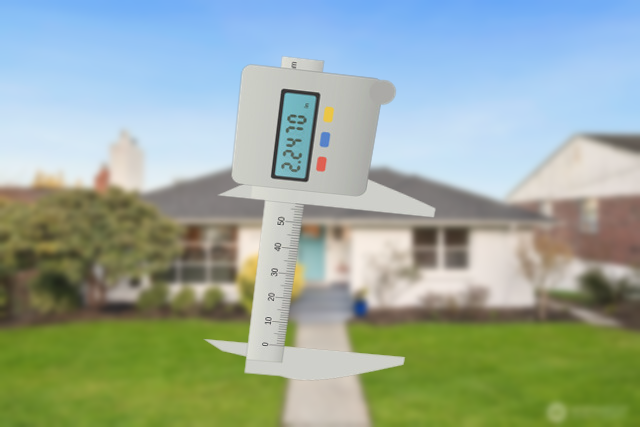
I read 2.2470 in
